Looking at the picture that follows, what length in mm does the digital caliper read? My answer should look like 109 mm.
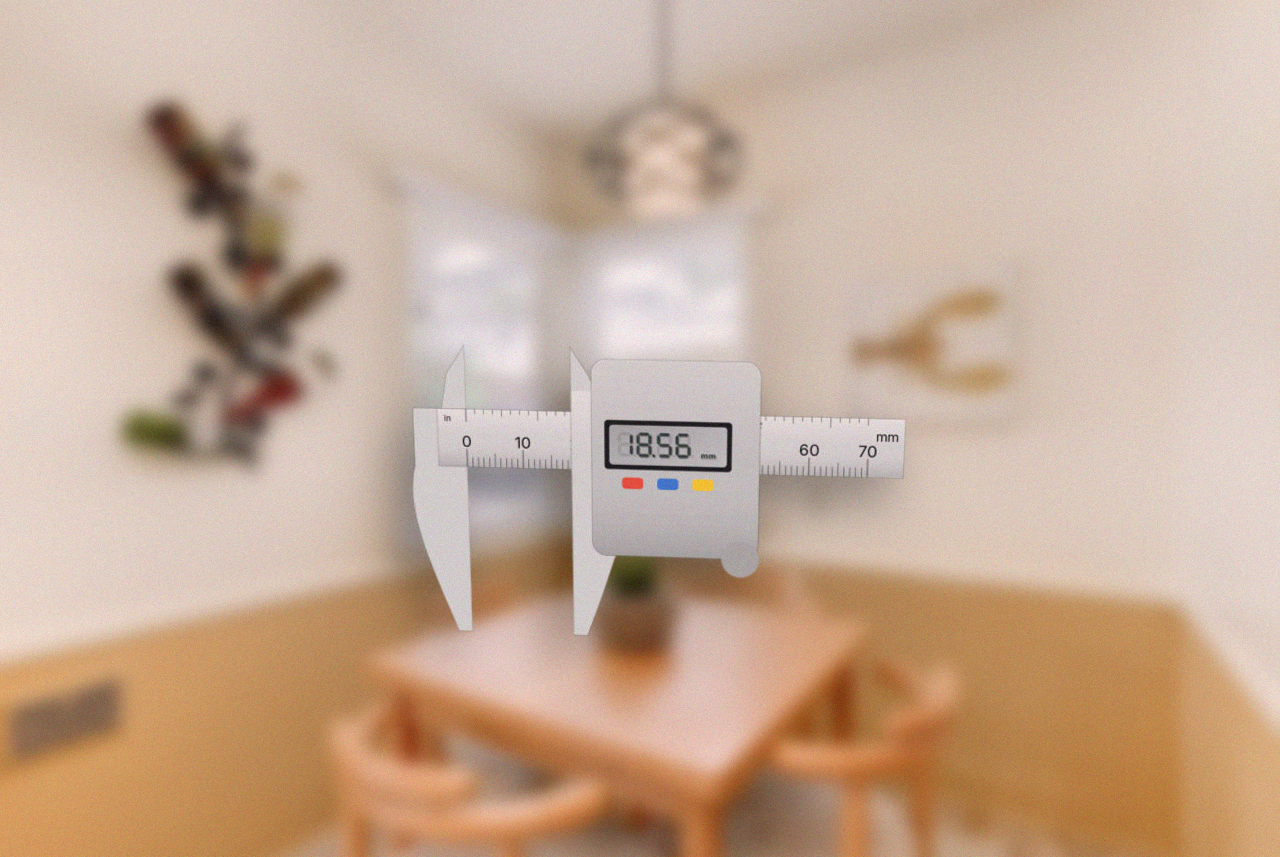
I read 18.56 mm
